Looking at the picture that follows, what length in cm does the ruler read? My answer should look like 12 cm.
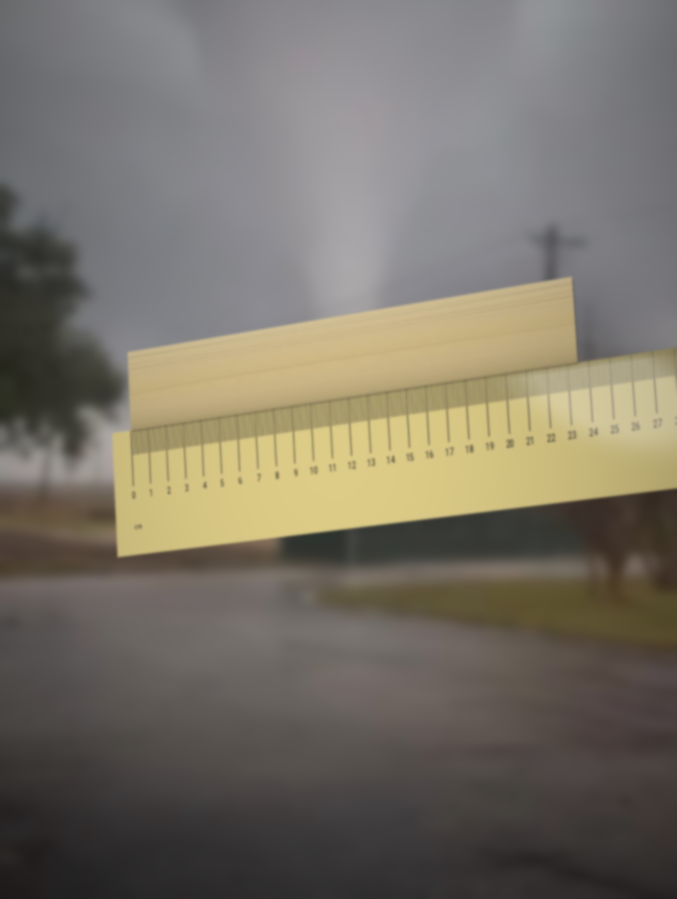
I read 23.5 cm
